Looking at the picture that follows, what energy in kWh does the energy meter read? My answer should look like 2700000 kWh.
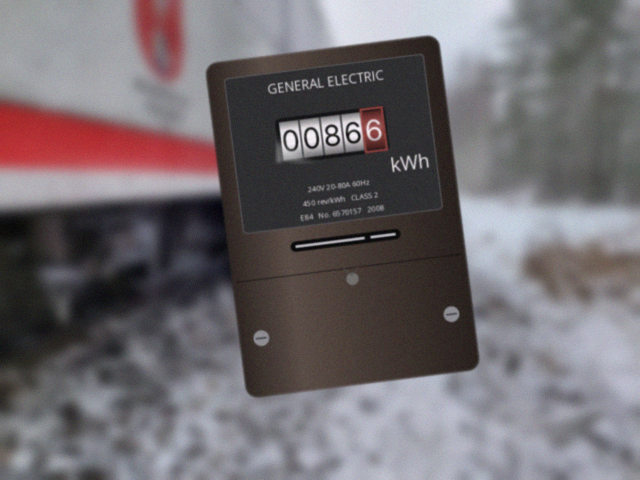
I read 86.6 kWh
